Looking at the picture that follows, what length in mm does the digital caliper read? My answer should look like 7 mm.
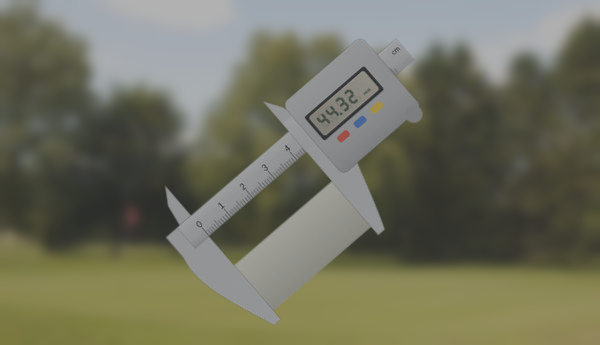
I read 44.32 mm
